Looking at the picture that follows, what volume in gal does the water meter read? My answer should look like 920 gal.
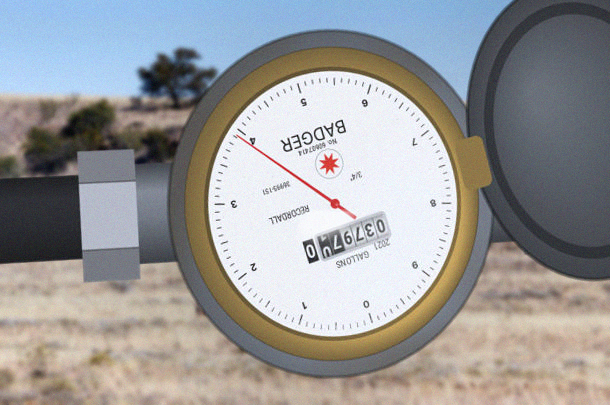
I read 379703.9 gal
